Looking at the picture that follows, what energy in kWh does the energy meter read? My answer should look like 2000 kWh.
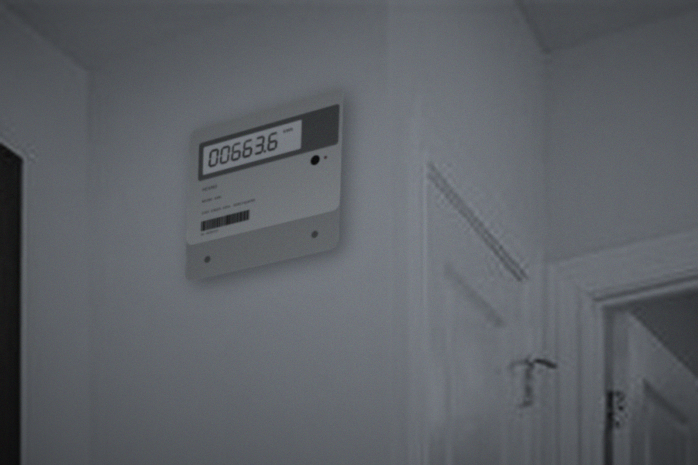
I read 663.6 kWh
